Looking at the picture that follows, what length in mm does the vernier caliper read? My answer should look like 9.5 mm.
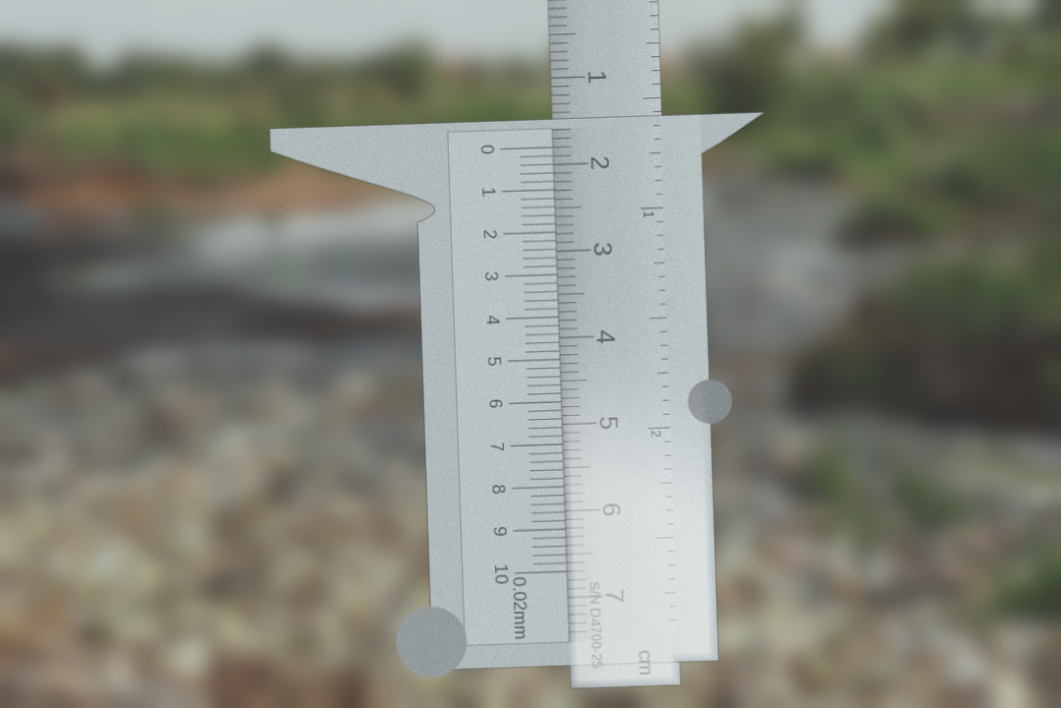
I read 18.0 mm
